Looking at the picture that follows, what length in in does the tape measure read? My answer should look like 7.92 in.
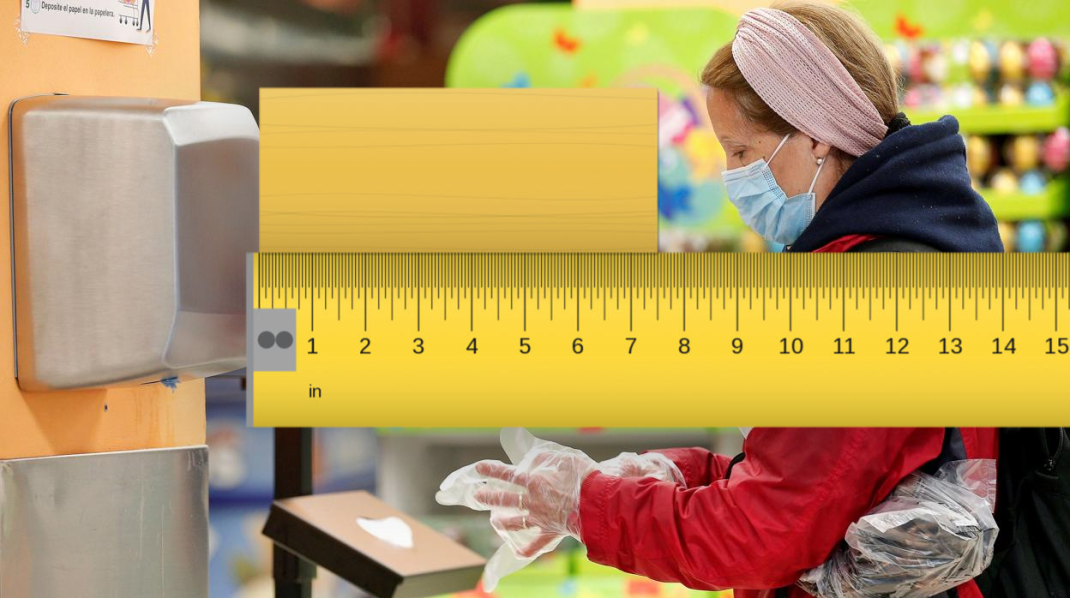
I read 7.5 in
